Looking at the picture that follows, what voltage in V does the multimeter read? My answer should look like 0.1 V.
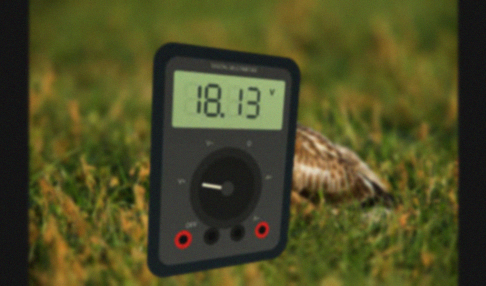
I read 18.13 V
